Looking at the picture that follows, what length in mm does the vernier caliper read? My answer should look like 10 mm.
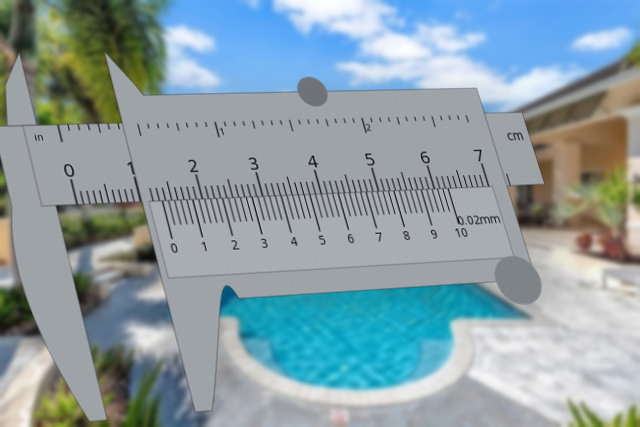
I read 13.5 mm
